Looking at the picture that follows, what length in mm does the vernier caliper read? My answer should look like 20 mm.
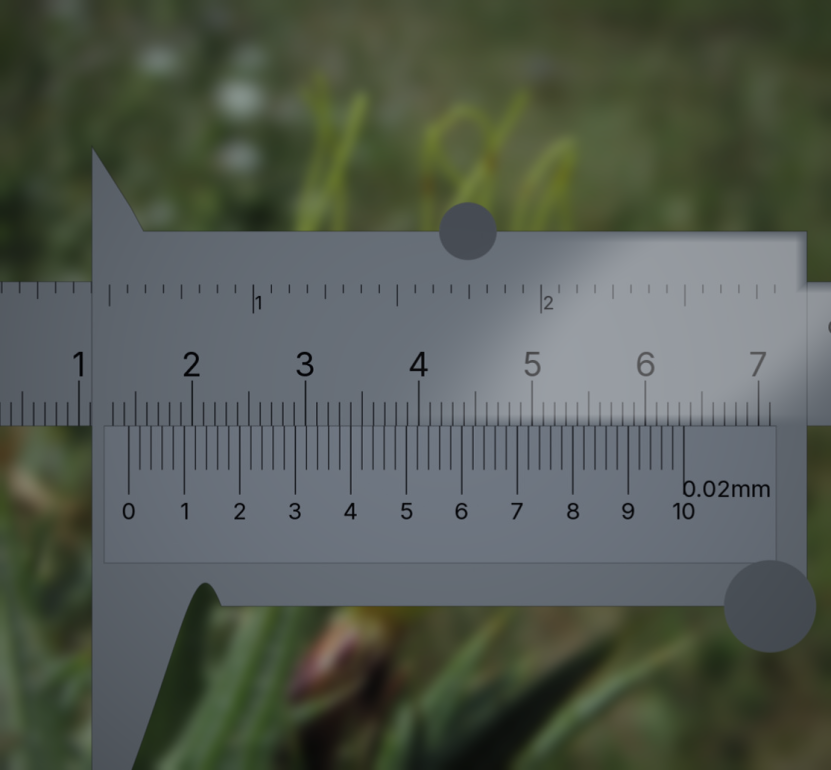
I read 14.4 mm
